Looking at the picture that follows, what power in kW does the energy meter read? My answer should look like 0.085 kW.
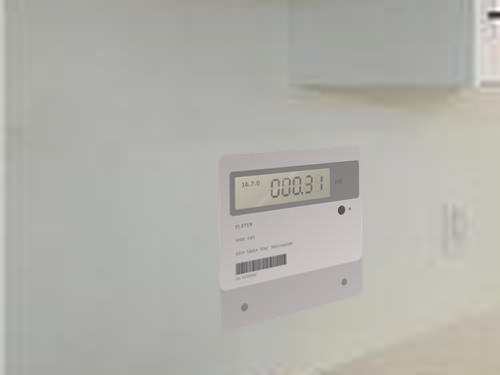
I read 0.31 kW
